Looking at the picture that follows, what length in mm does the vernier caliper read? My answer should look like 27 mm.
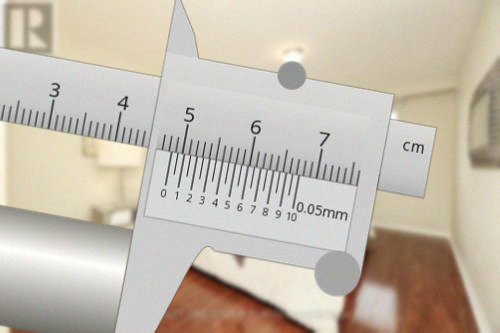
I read 48.4 mm
